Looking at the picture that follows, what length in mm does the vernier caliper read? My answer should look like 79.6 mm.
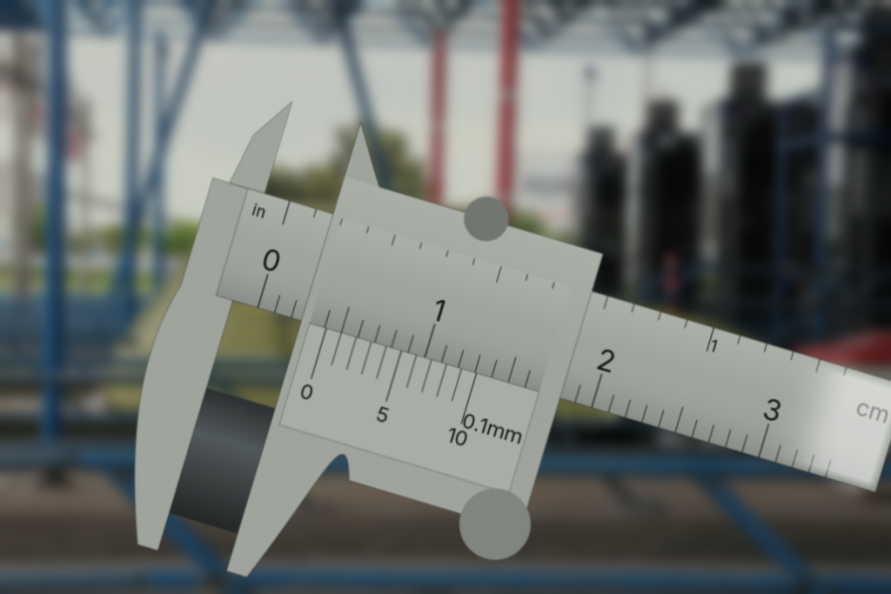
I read 4.1 mm
